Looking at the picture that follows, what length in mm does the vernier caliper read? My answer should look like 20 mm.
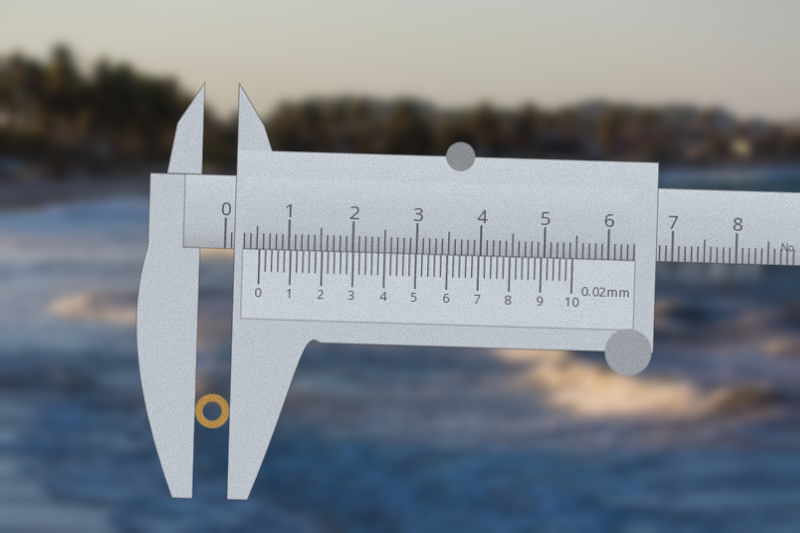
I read 5.4 mm
